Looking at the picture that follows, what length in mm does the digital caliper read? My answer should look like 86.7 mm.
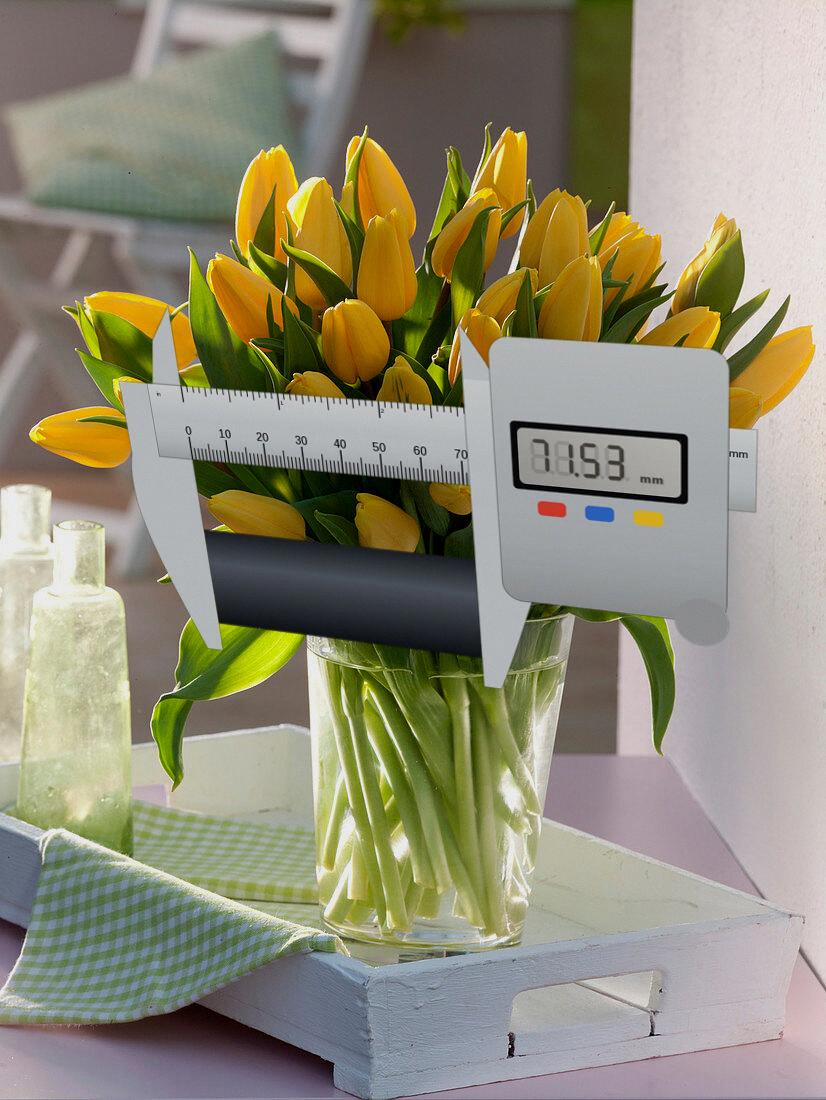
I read 71.53 mm
